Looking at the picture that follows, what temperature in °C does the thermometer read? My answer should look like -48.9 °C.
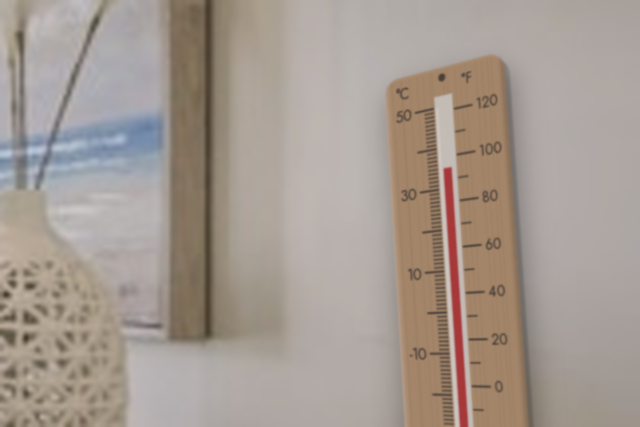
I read 35 °C
